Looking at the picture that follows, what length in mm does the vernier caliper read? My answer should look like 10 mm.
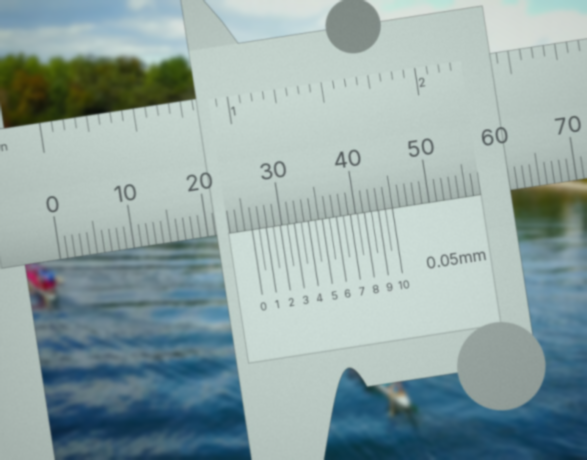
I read 26.0 mm
